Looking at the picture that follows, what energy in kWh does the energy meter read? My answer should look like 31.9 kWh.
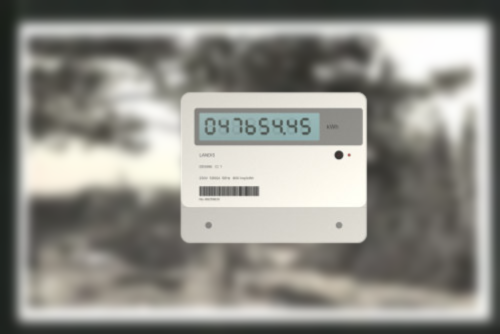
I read 47654.45 kWh
